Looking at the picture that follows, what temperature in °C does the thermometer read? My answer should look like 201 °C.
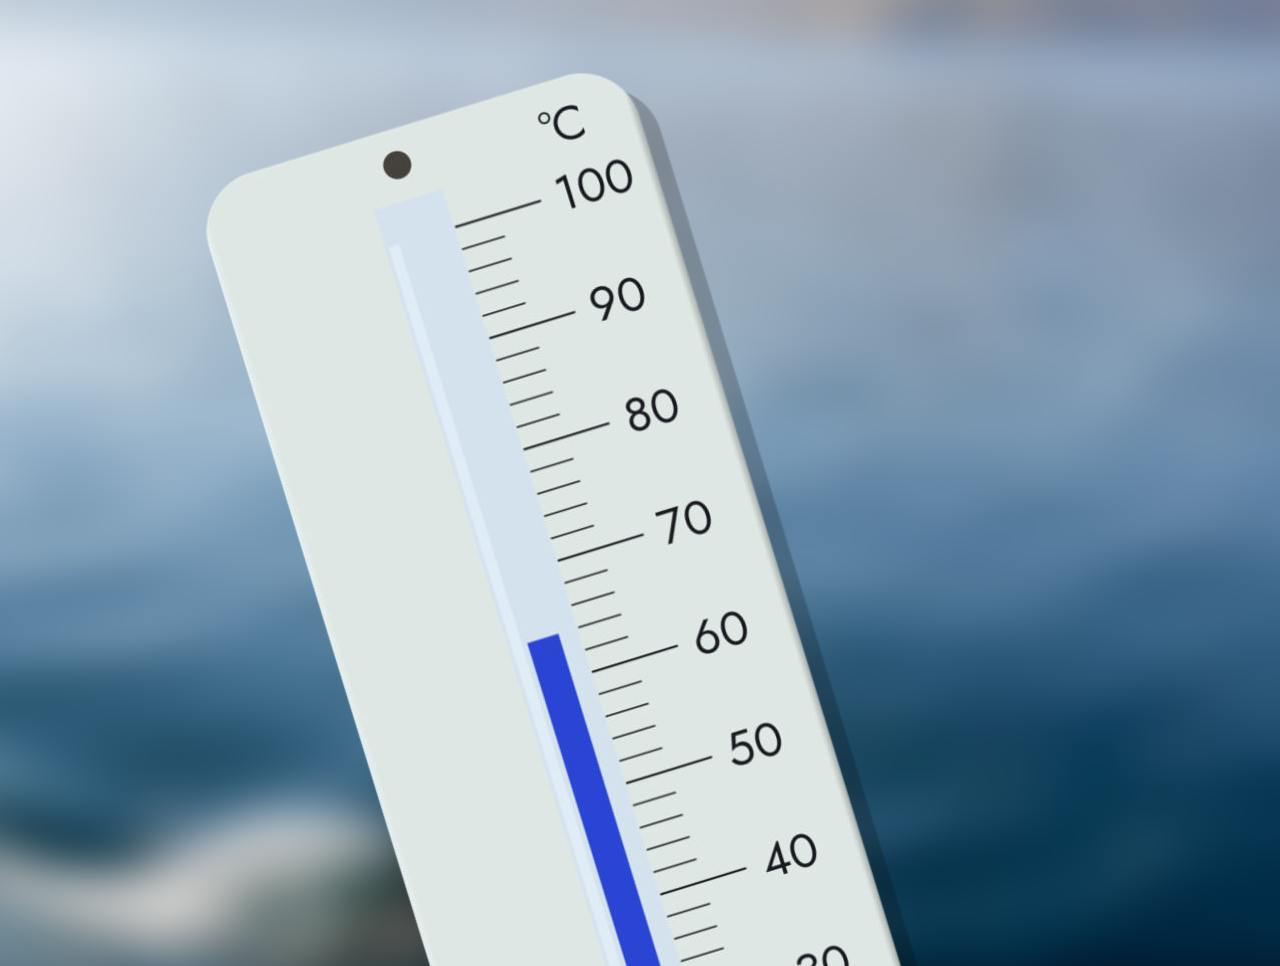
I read 64 °C
